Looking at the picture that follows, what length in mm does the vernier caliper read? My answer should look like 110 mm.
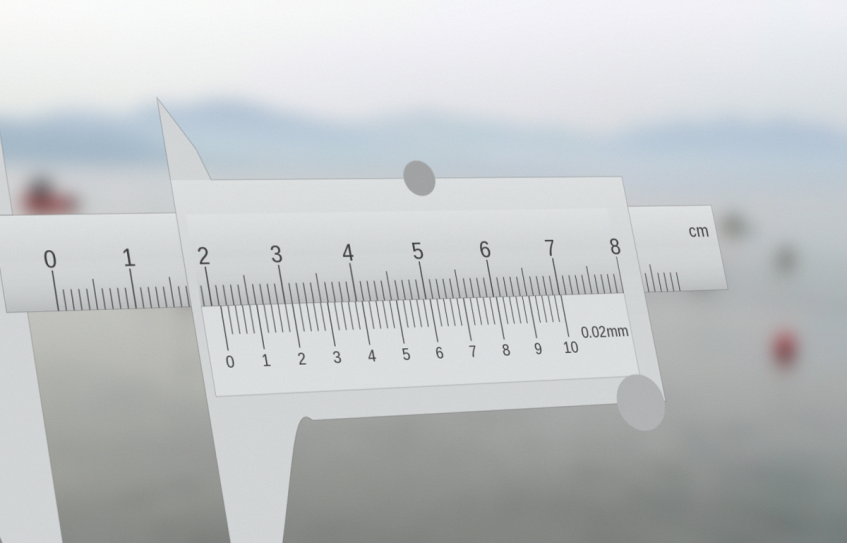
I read 21.2 mm
